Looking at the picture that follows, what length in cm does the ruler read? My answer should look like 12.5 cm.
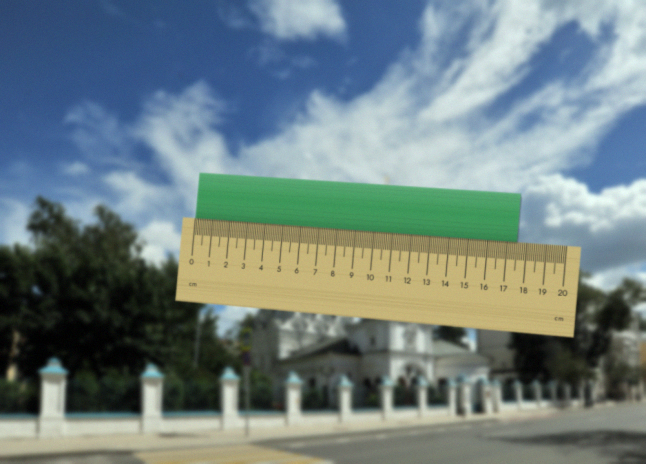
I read 17.5 cm
